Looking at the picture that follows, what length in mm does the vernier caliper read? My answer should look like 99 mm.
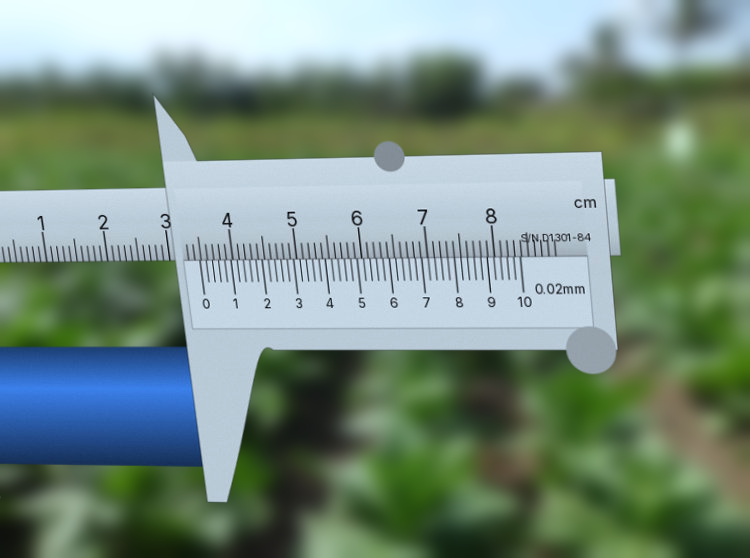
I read 34.8 mm
